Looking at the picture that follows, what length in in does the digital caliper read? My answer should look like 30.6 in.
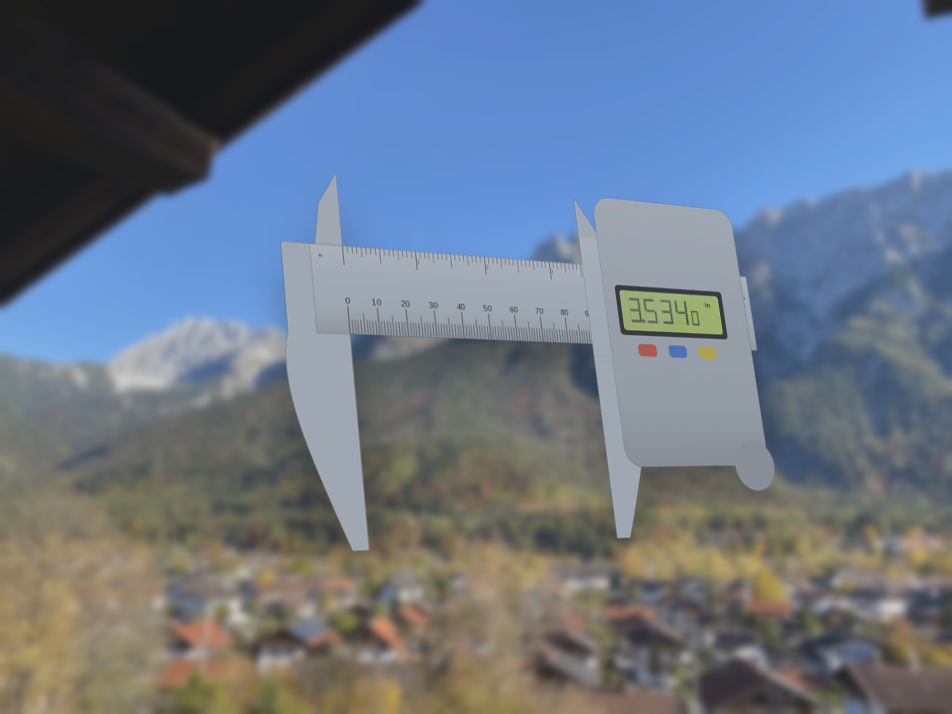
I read 3.5340 in
